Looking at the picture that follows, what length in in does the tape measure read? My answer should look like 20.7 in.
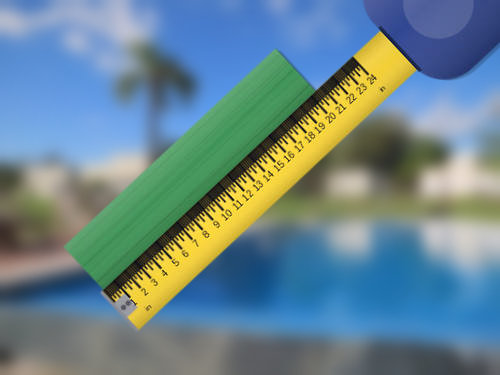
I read 20.5 in
